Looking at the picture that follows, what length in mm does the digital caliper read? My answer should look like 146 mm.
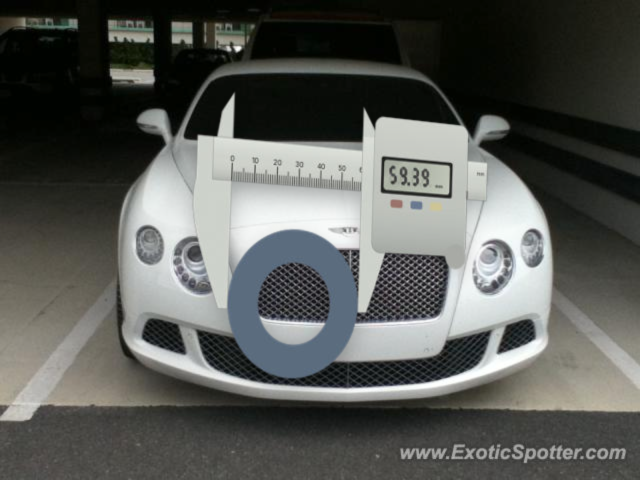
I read 59.39 mm
